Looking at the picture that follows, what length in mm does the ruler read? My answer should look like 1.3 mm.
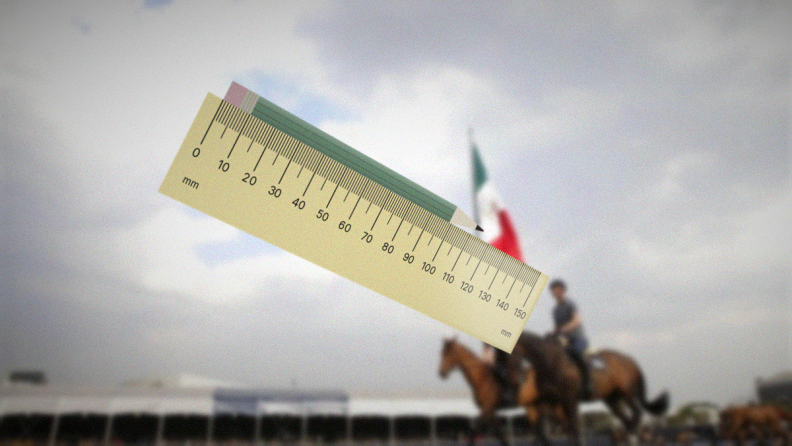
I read 115 mm
